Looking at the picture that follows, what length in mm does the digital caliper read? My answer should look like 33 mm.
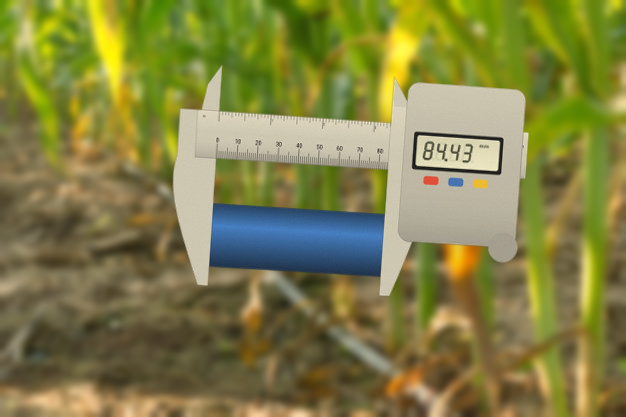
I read 84.43 mm
